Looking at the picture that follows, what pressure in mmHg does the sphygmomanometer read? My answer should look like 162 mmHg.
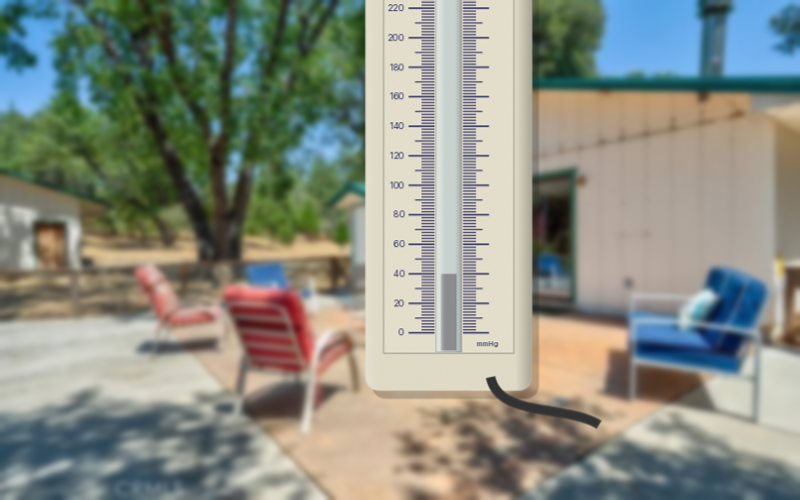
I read 40 mmHg
